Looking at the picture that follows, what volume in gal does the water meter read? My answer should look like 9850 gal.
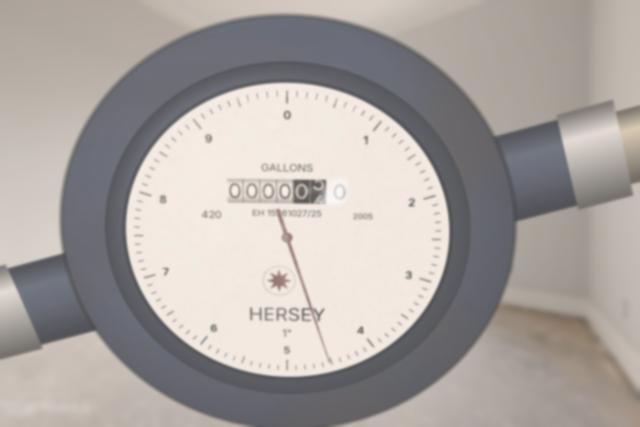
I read 54.5 gal
